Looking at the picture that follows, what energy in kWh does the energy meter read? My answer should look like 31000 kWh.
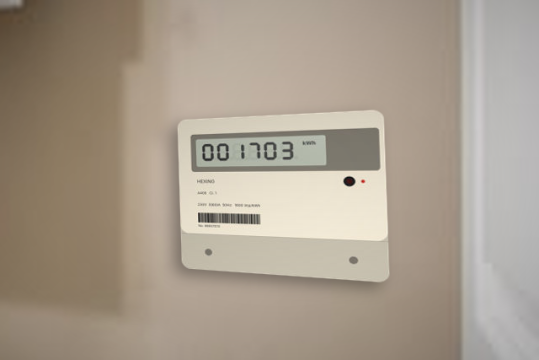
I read 1703 kWh
